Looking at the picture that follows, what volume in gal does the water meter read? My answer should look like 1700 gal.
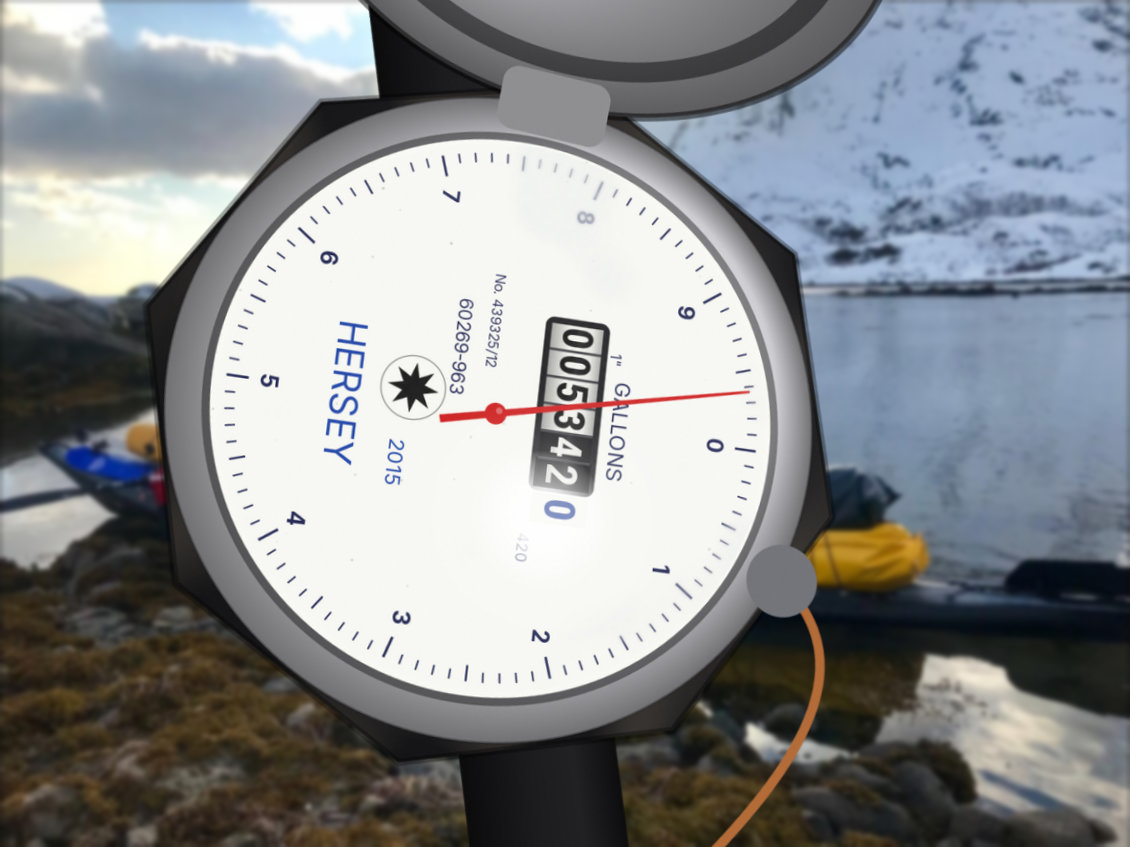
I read 53419.6 gal
